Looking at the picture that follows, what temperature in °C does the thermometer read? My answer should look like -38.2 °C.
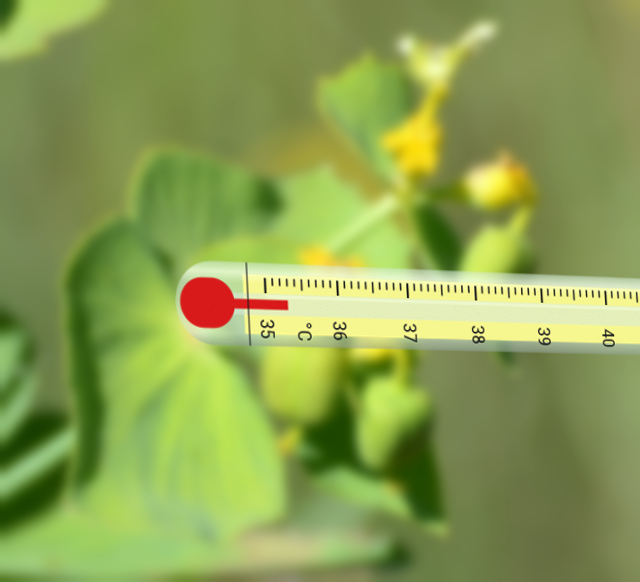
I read 35.3 °C
